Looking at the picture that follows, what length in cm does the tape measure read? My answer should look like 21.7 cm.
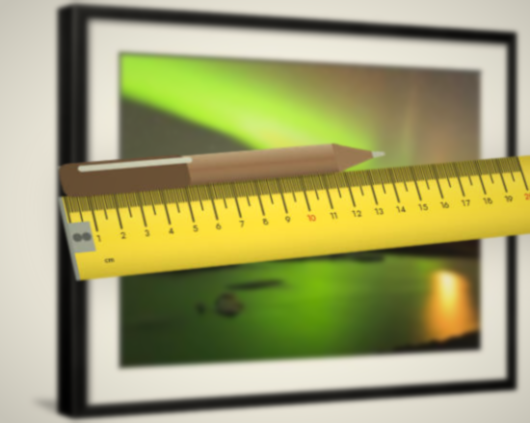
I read 14 cm
